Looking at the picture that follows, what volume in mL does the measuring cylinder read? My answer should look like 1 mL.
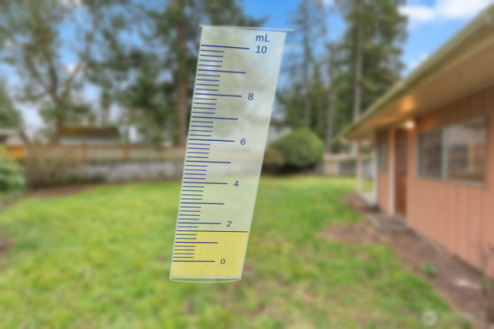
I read 1.6 mL
